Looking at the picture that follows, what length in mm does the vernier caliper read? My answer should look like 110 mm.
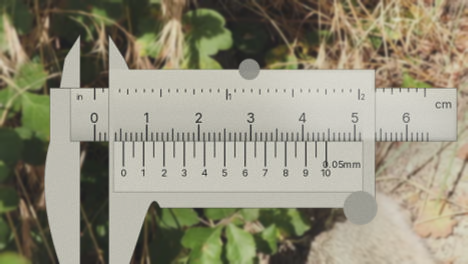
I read 5.5 mm
